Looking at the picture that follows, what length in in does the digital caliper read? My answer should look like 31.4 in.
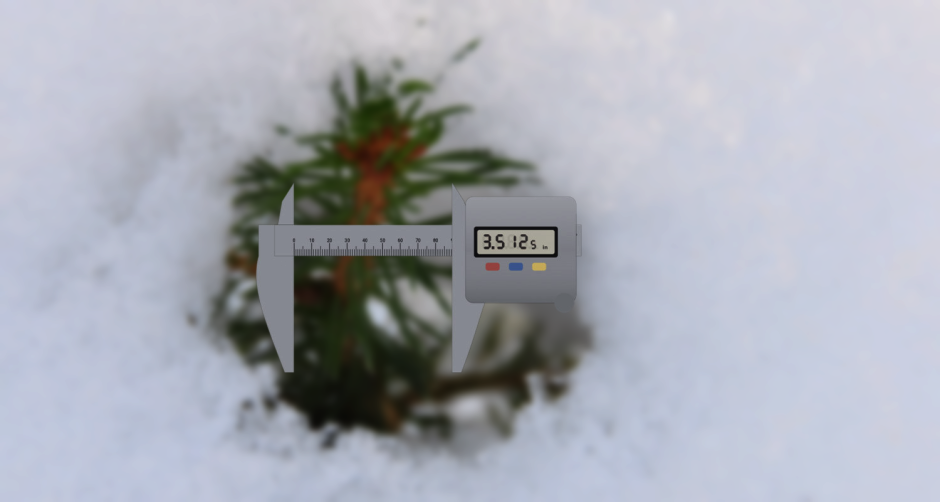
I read 3.5125 in
